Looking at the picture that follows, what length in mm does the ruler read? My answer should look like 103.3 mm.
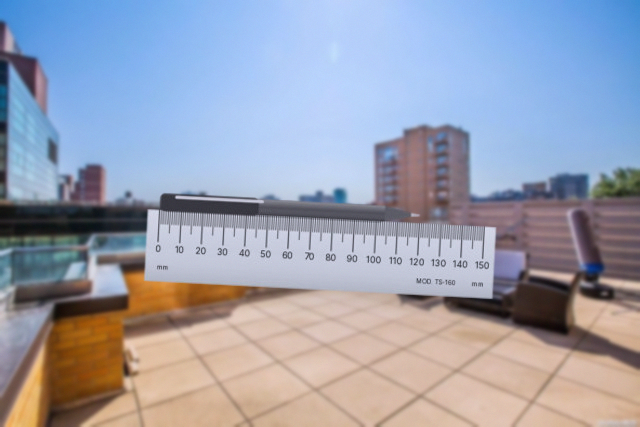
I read 120 mm
